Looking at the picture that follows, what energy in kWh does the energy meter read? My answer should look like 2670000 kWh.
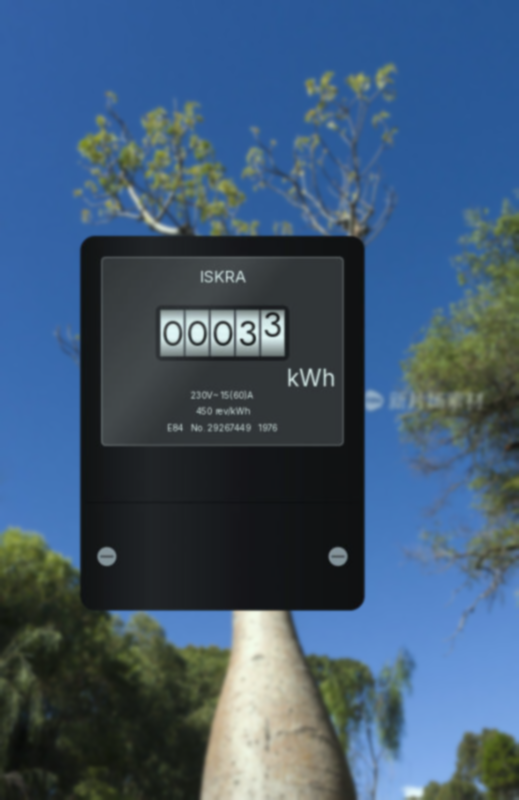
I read 33 kWh
